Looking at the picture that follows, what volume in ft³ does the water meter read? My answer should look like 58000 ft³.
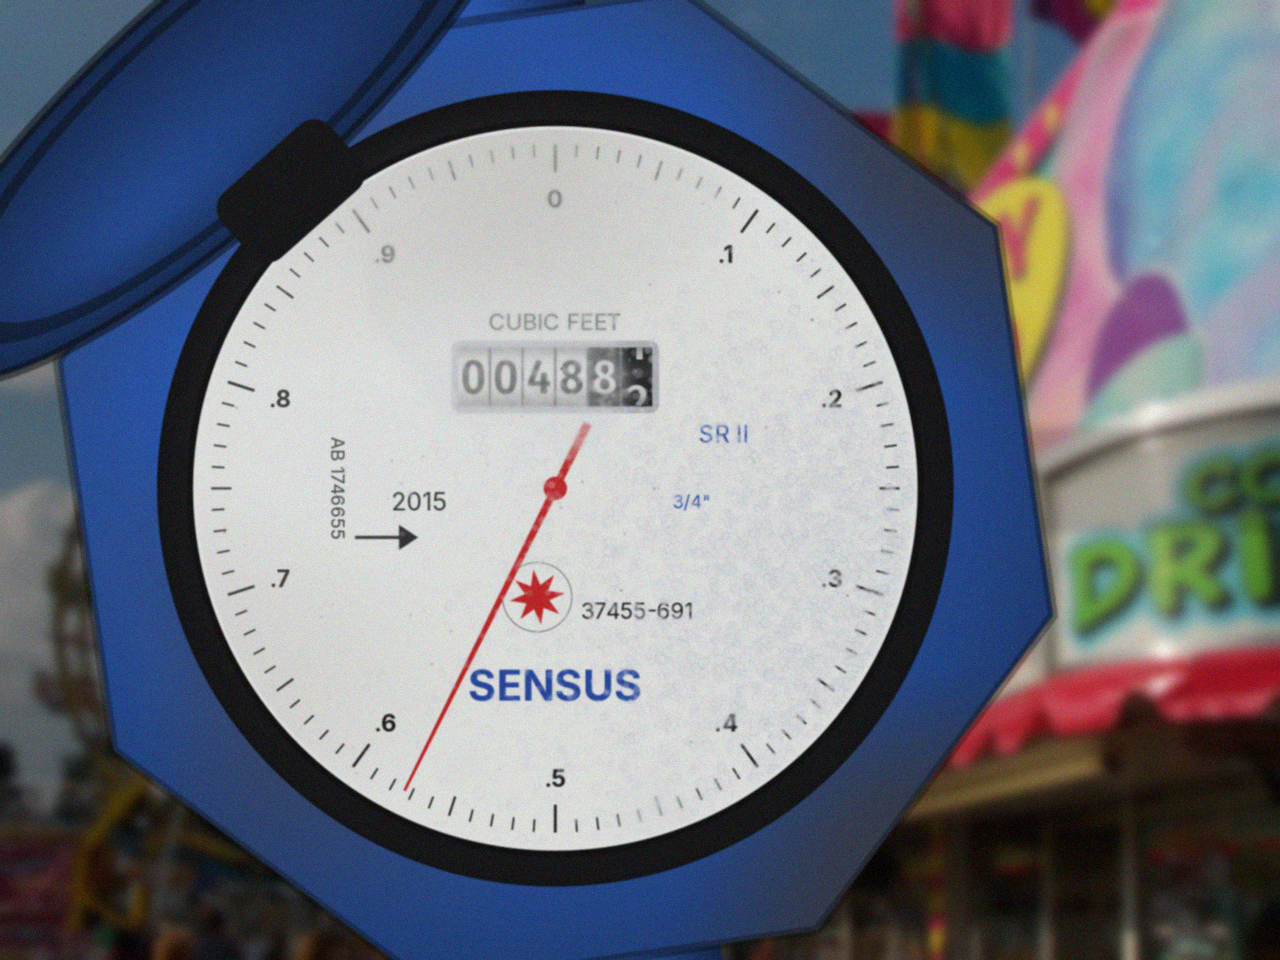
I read 4881.57 ft³
